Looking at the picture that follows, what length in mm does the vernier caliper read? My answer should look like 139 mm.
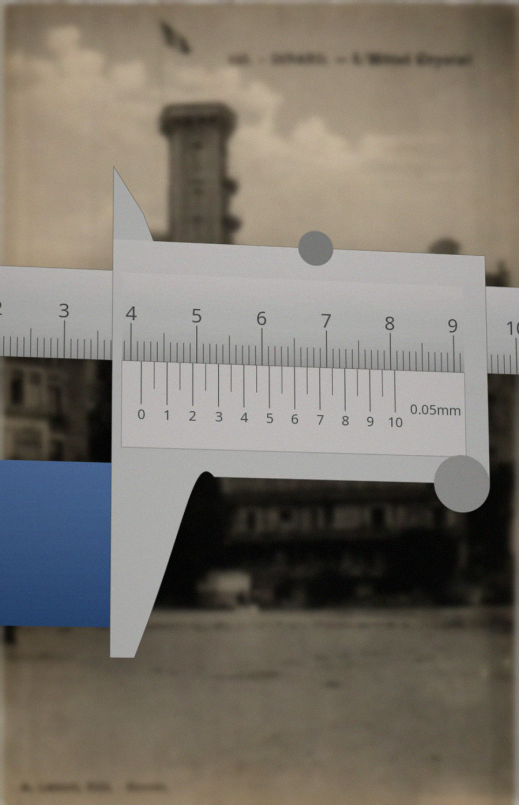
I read 41.6 mm
